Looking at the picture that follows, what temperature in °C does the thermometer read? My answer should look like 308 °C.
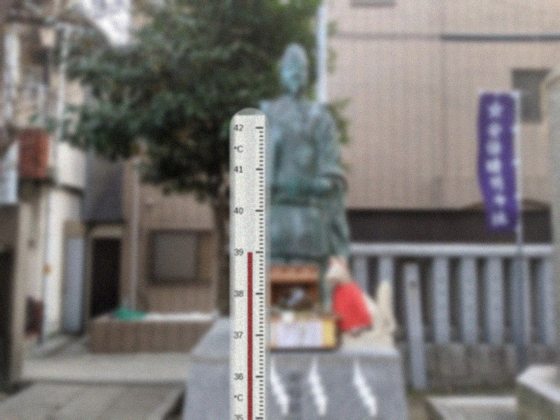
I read 39 °C
